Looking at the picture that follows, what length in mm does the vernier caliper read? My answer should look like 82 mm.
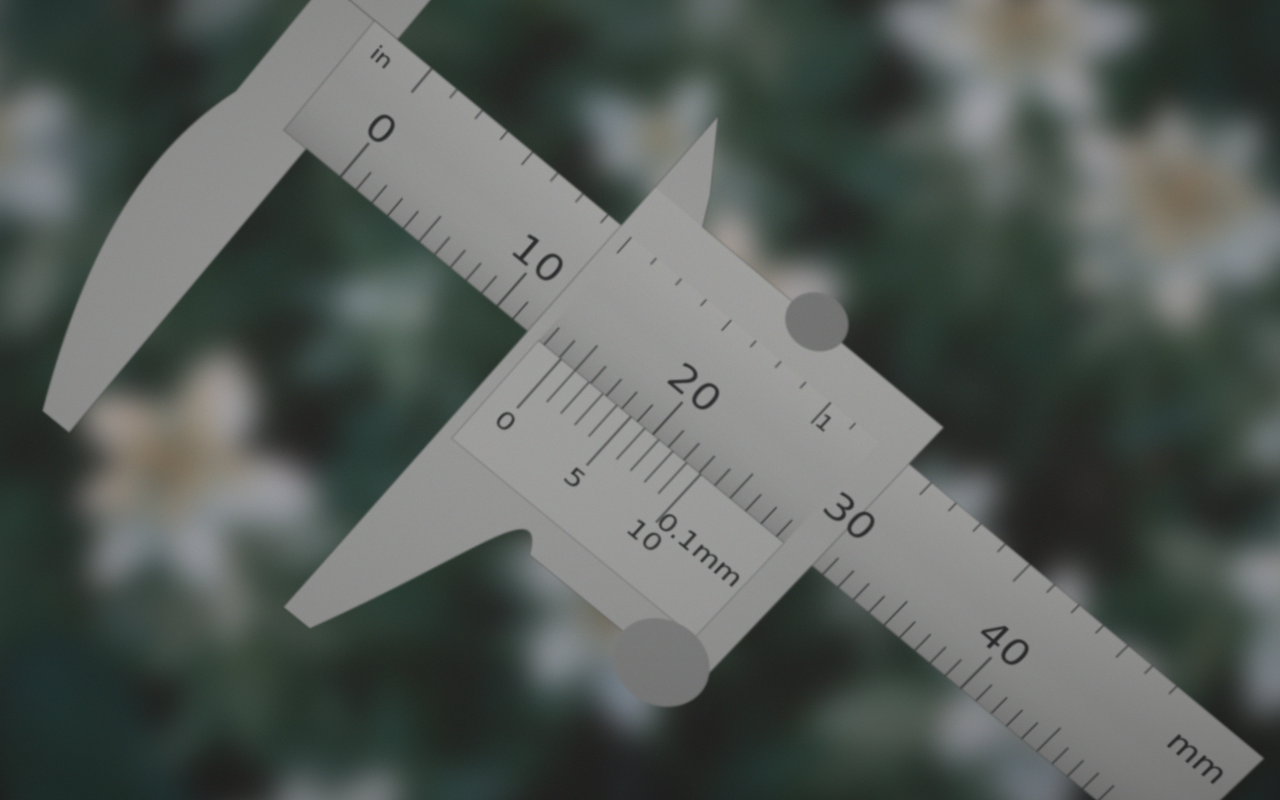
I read 14.1 mm
